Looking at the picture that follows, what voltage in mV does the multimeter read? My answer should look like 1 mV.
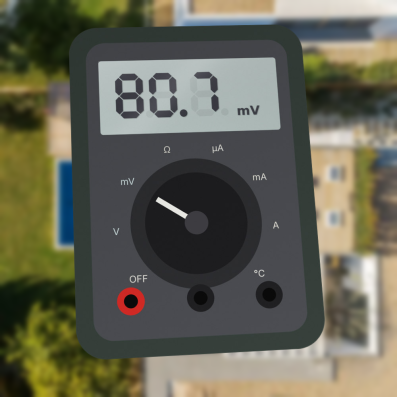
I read 80.7 mV
